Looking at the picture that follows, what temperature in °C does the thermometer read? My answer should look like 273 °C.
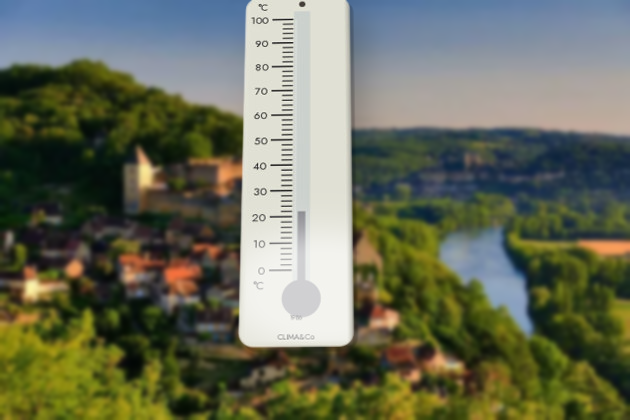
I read 22 °C
